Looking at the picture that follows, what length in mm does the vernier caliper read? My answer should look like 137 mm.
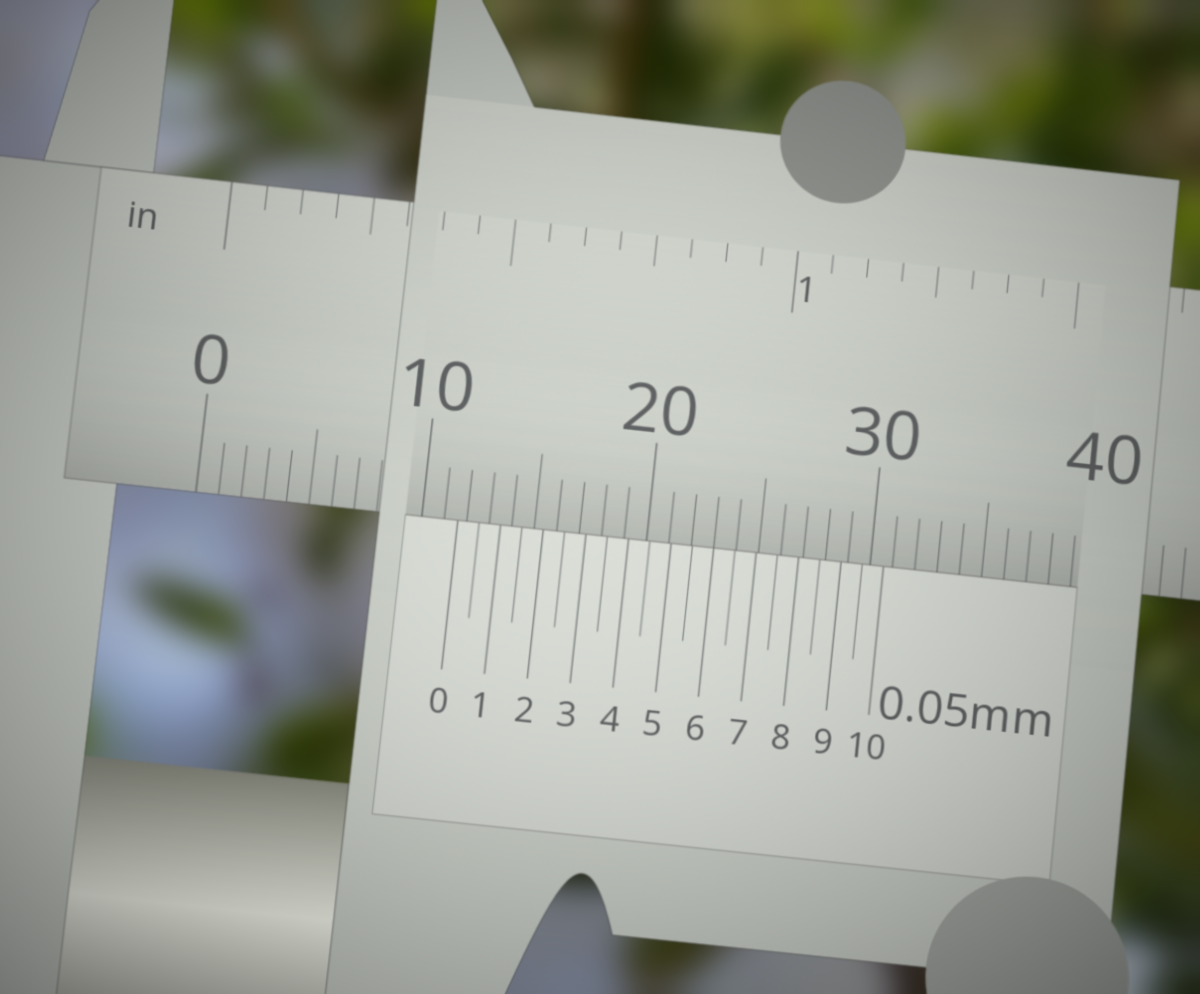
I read 11.6 mm
